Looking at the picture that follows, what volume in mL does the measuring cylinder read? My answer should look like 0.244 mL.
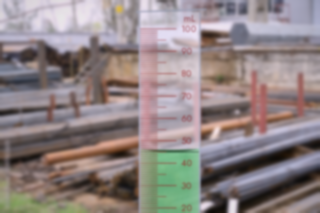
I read 45 mL
